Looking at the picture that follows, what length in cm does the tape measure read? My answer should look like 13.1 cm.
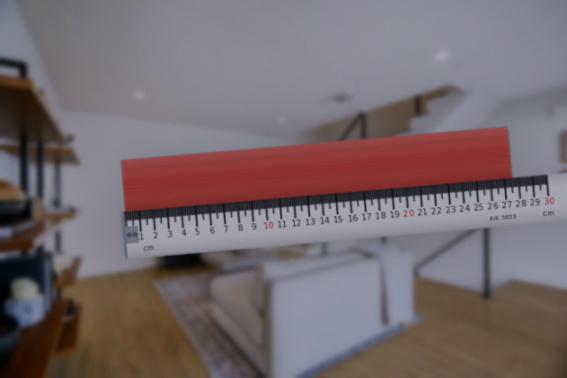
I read 27.5 cm
